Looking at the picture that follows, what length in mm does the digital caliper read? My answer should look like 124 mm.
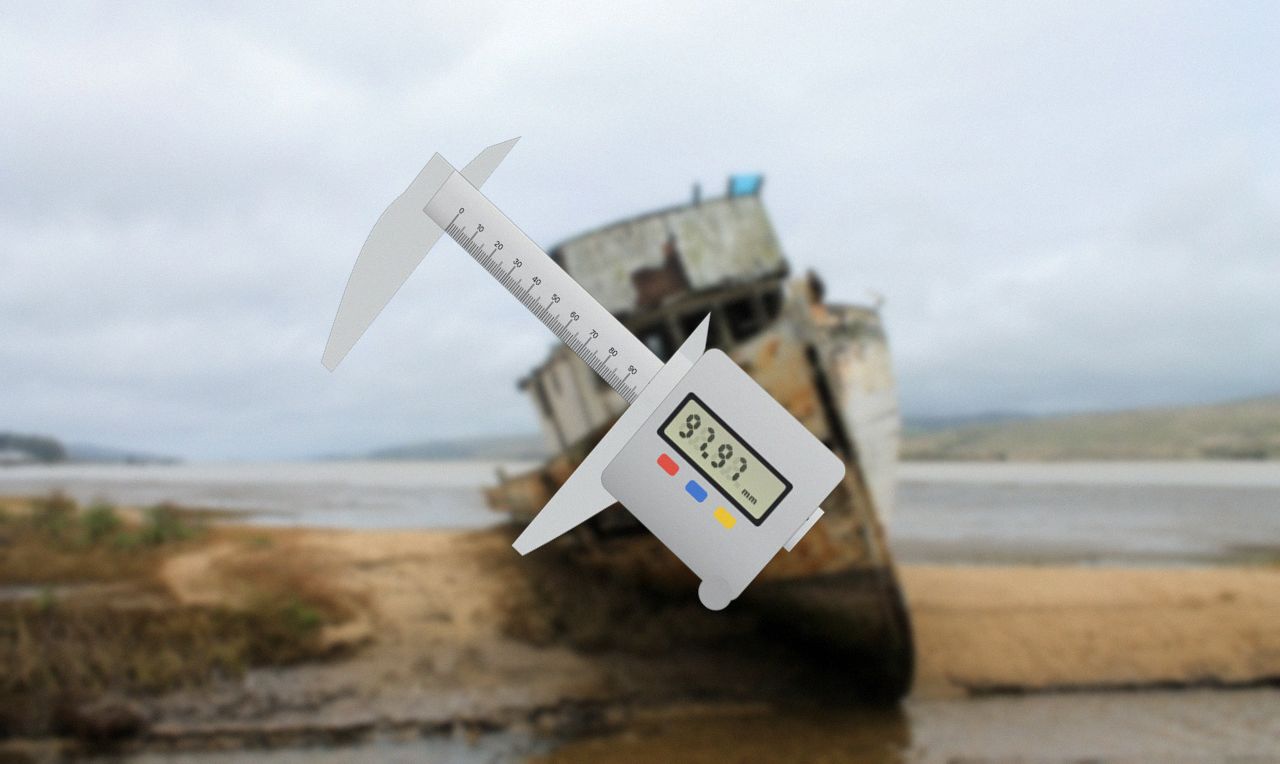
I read 97.97 mm
